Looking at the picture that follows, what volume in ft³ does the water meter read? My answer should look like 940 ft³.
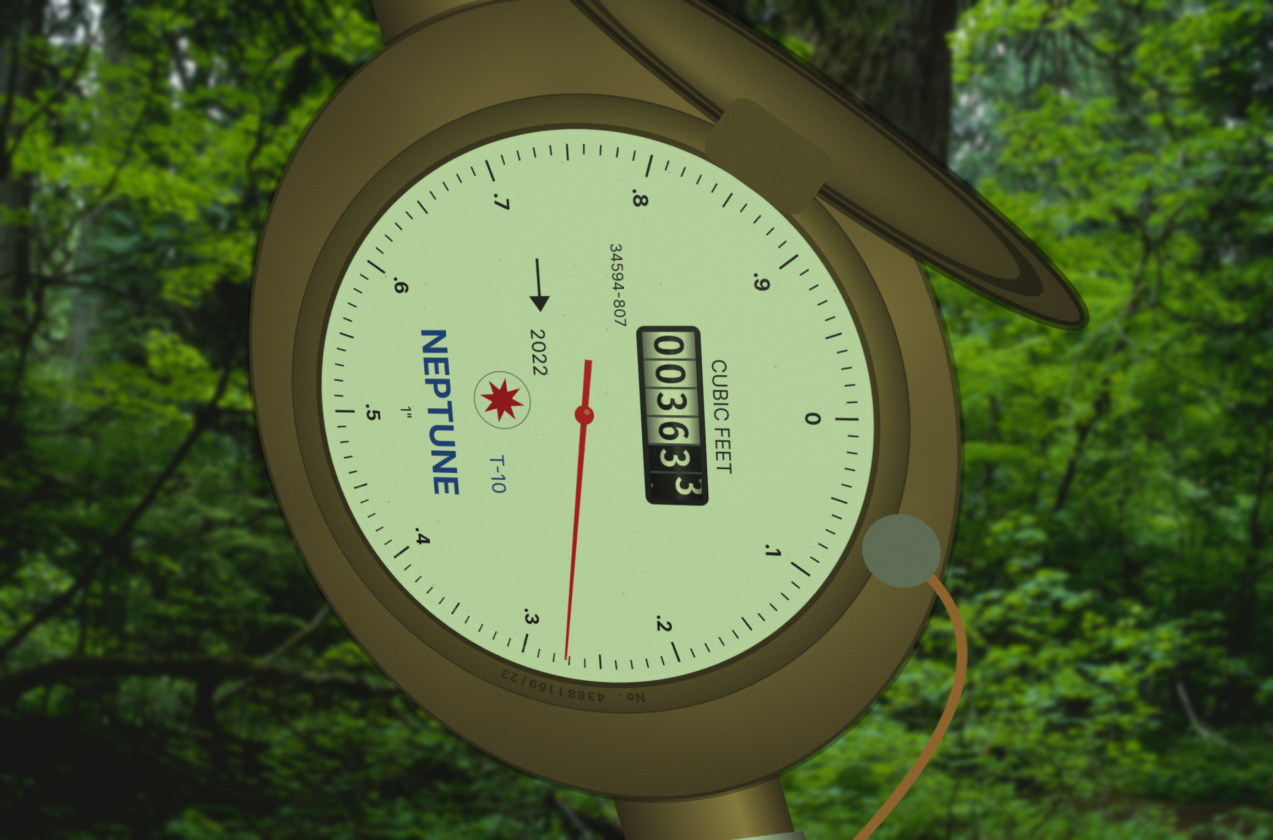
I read 3633.27 ft³
